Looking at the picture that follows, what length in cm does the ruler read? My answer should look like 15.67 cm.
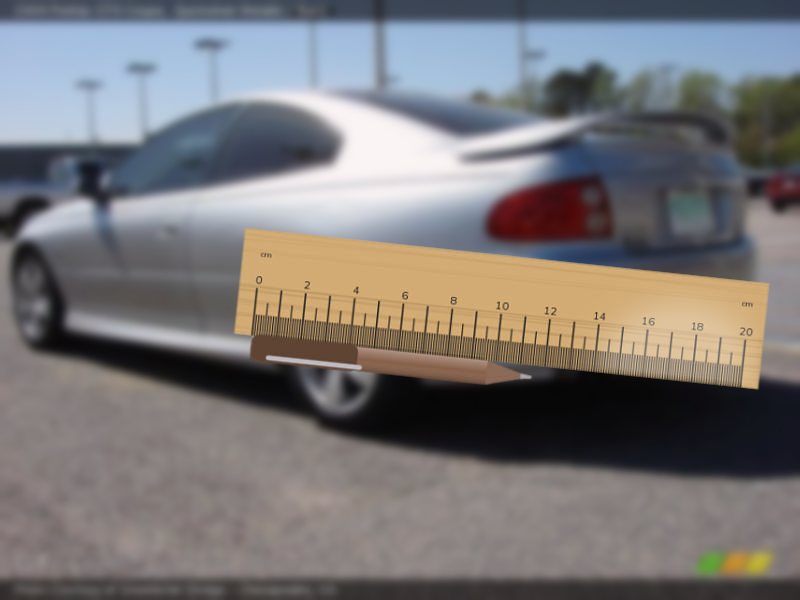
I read 11.5 cm
